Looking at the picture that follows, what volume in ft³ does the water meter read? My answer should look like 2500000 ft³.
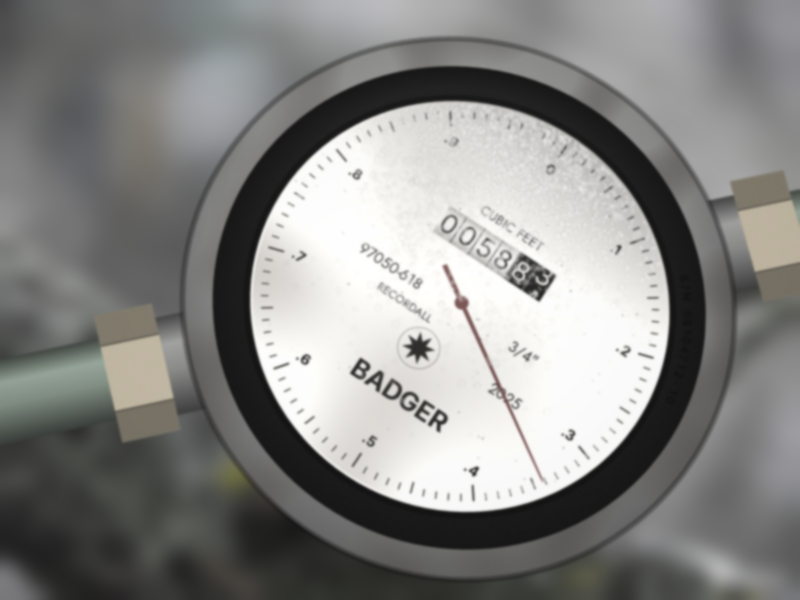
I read 5883.34 ft³
